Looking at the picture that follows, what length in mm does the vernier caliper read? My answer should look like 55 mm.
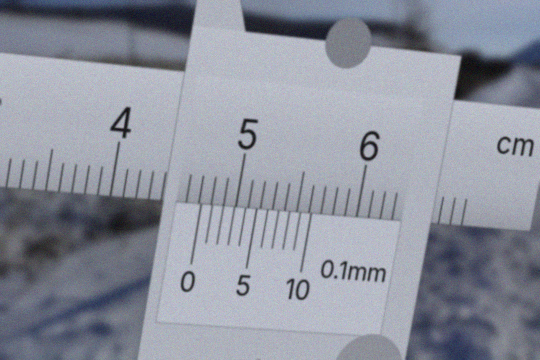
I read 47.2 mm
